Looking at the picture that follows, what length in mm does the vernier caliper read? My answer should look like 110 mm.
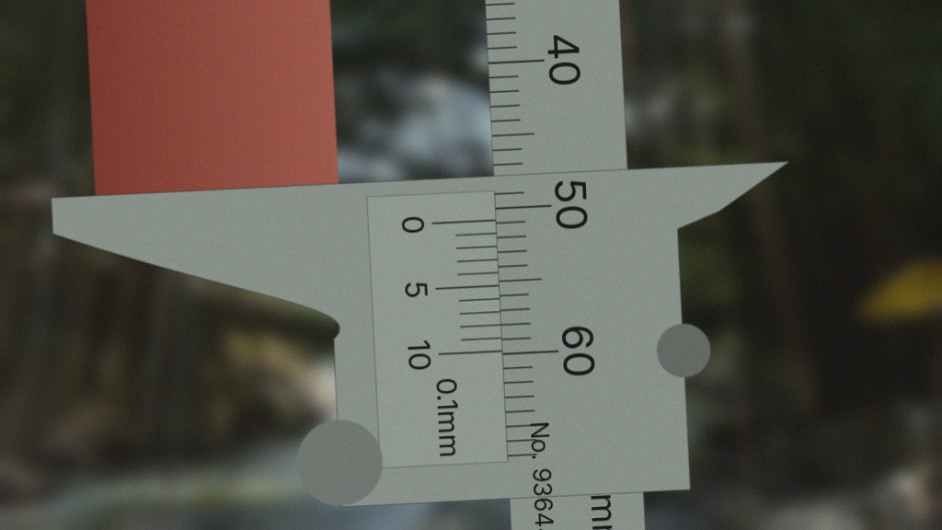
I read 50.8 mm
